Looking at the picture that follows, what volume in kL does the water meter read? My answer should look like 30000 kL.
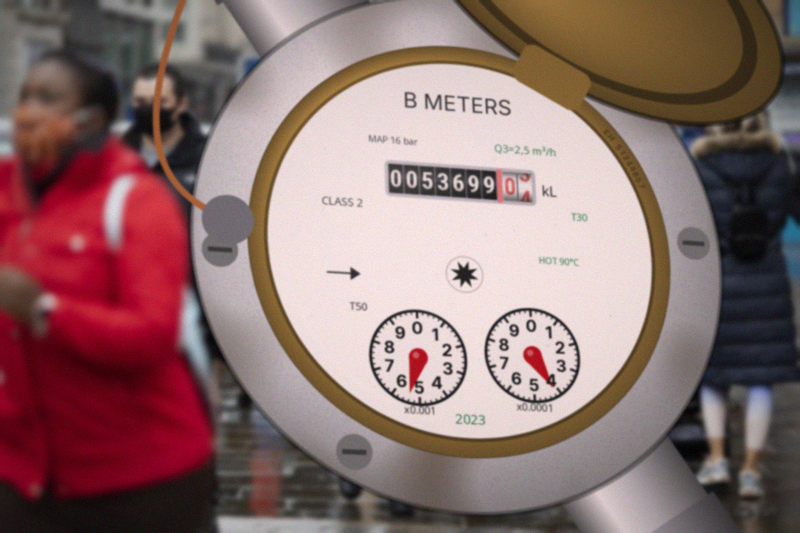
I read 53699.0354 kL
